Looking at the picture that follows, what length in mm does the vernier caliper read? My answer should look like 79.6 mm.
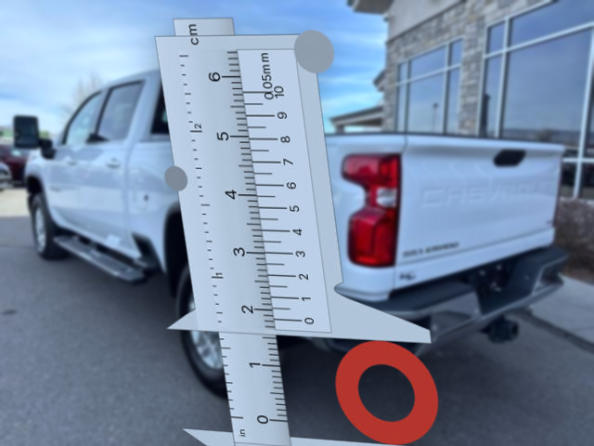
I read 18.4 mm
